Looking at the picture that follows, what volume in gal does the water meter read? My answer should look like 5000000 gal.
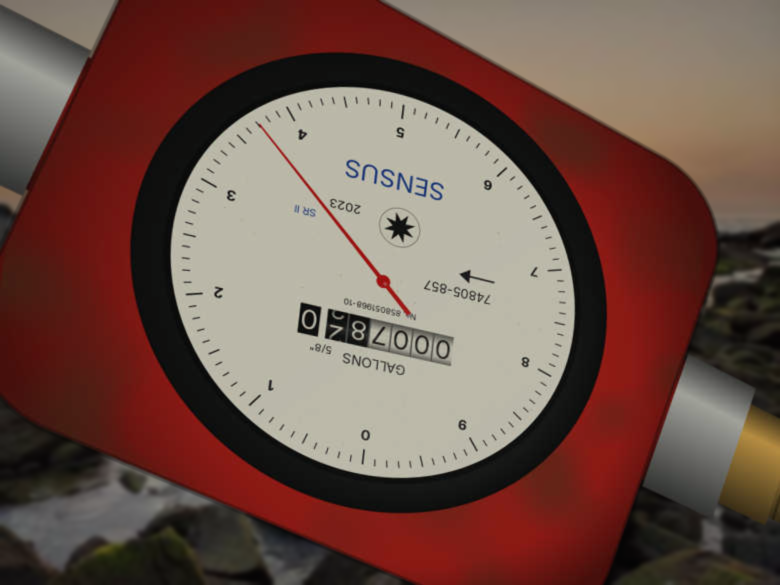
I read 7823.7 gal
